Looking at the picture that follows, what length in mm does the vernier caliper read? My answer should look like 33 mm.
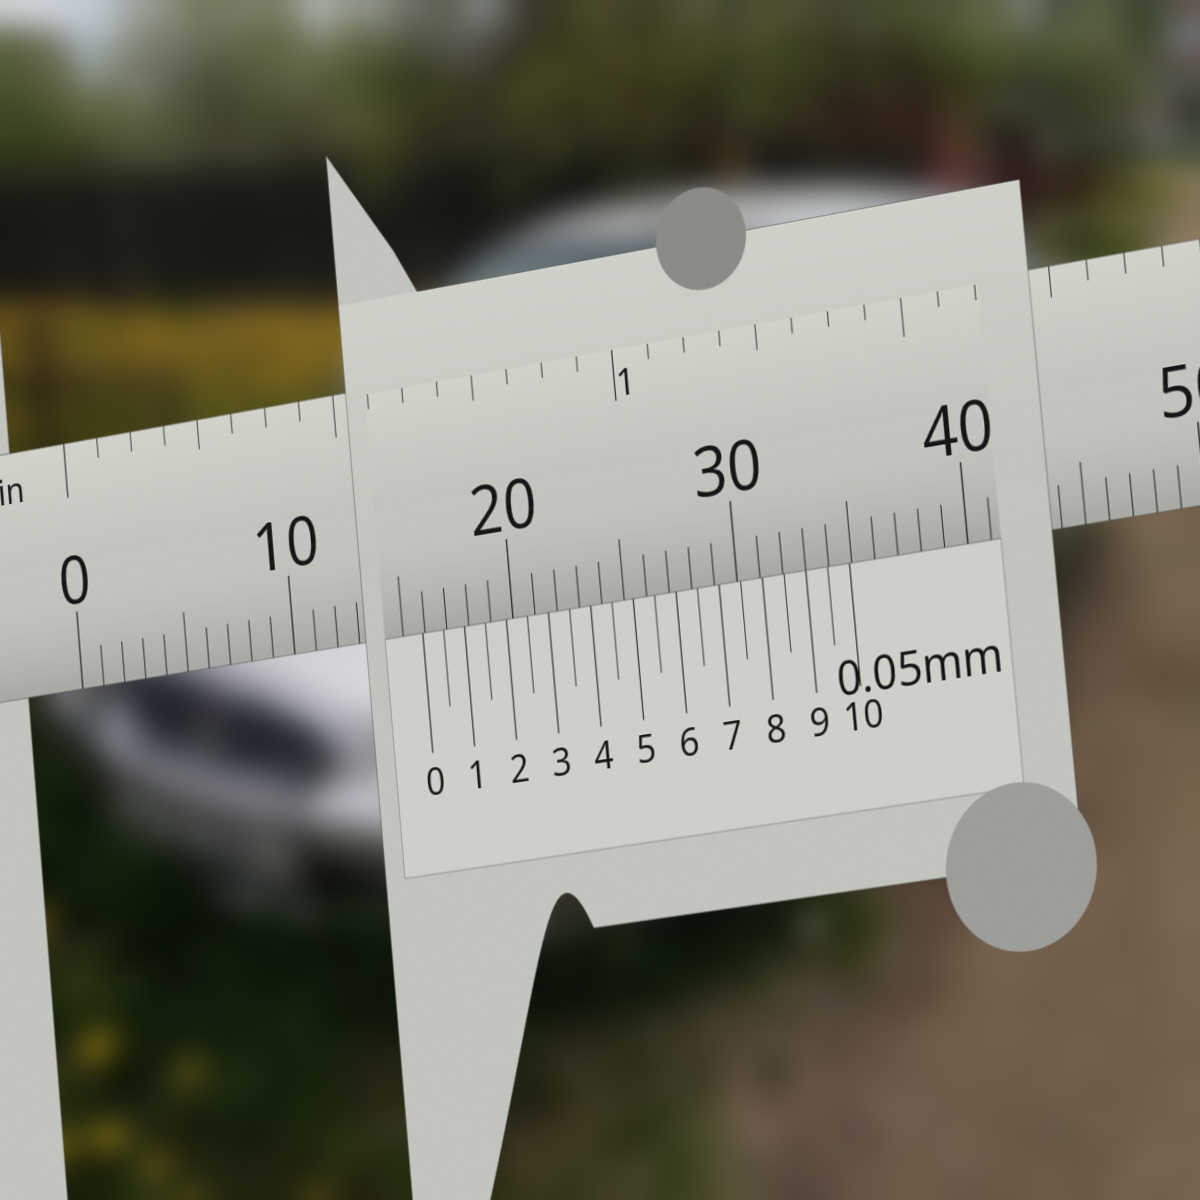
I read 15.9 mm
